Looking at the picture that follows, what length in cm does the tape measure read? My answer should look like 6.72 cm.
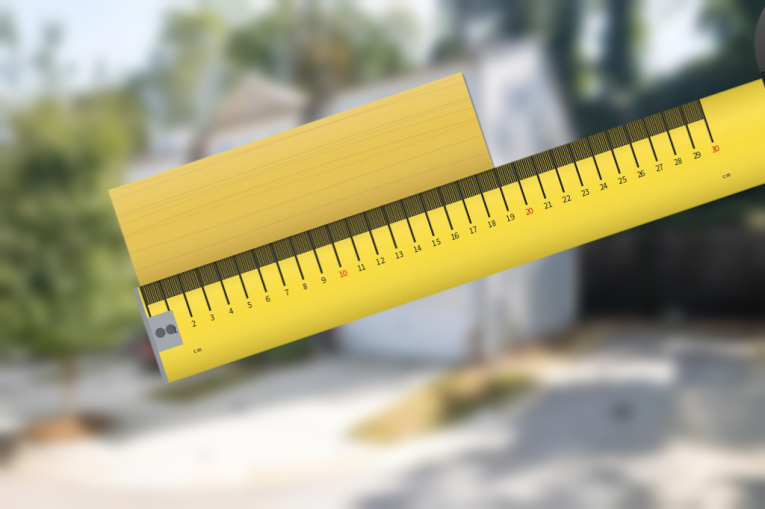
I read 19 cm
